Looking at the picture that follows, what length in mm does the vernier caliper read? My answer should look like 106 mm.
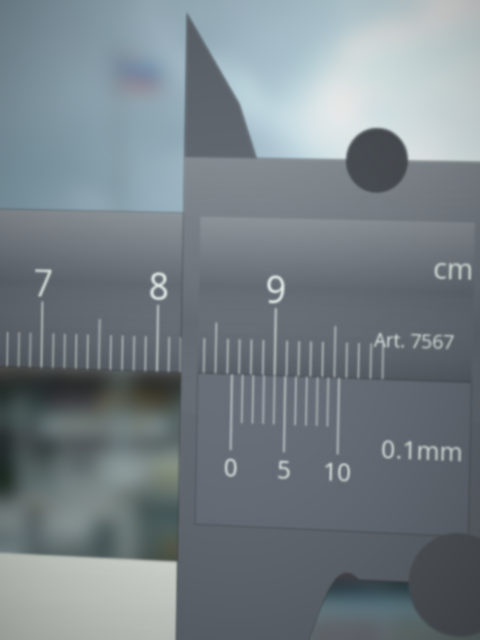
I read 86.4 mm
